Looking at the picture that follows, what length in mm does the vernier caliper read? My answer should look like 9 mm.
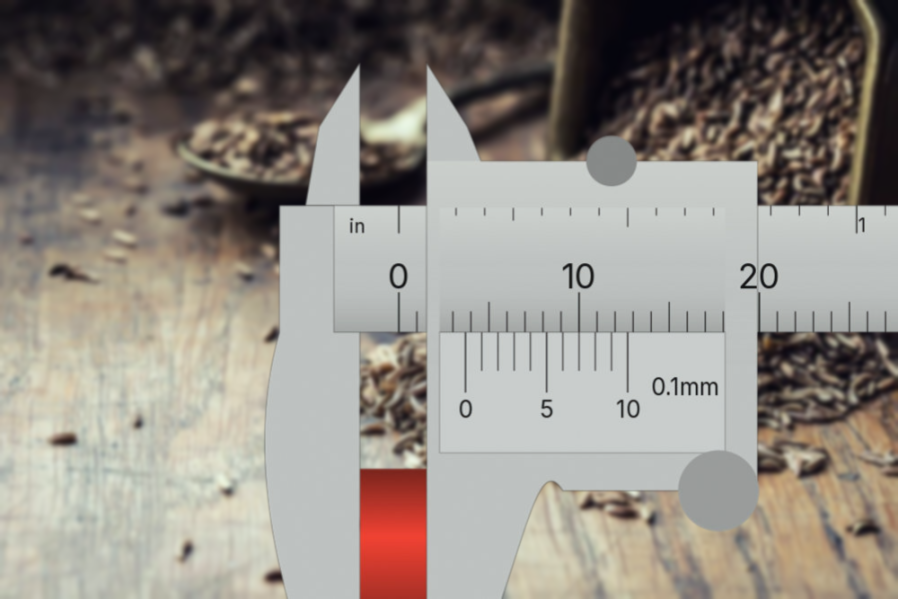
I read 3.7 mm
